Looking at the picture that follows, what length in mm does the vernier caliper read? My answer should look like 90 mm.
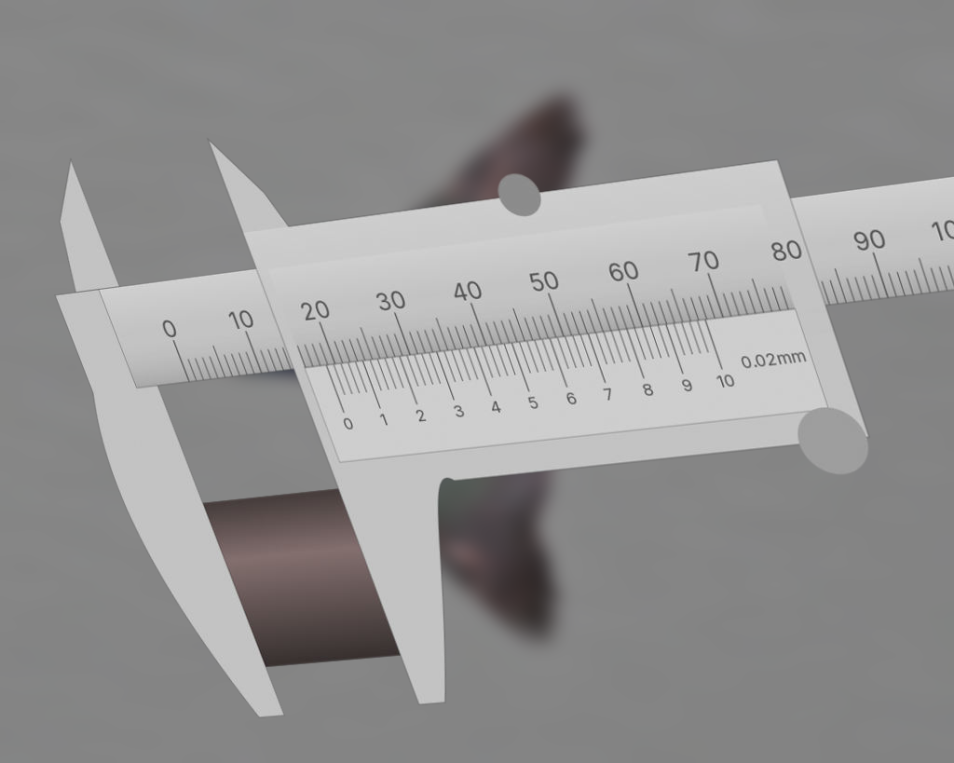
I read 18.8 mm
